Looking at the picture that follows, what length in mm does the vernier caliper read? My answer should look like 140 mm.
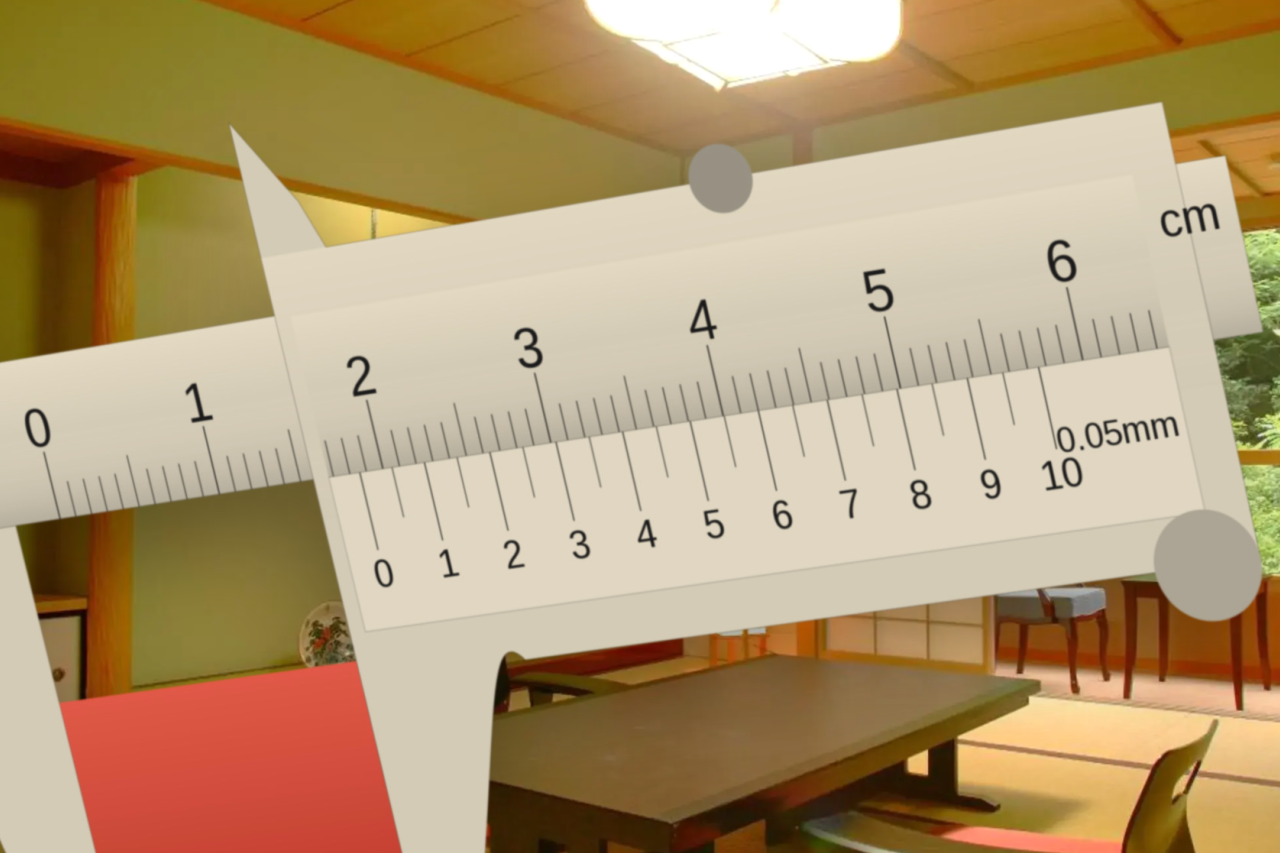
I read 18.6 mm
